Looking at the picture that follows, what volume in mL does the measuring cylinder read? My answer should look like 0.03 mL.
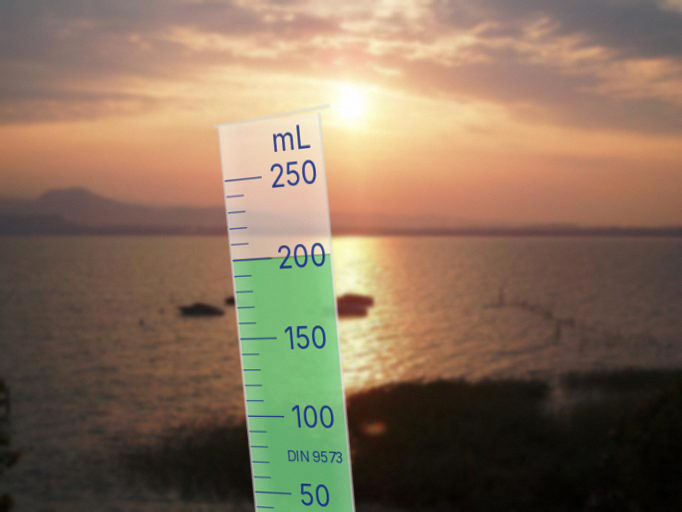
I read 200 mL
